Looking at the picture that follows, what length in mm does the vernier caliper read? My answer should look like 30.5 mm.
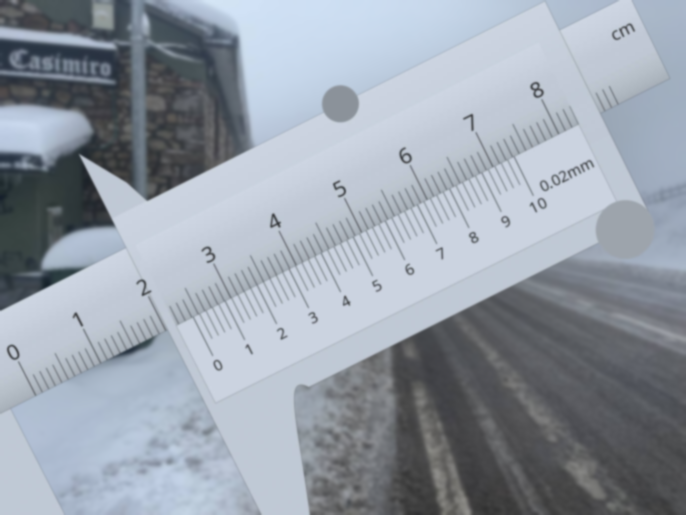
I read 24.2 mm
